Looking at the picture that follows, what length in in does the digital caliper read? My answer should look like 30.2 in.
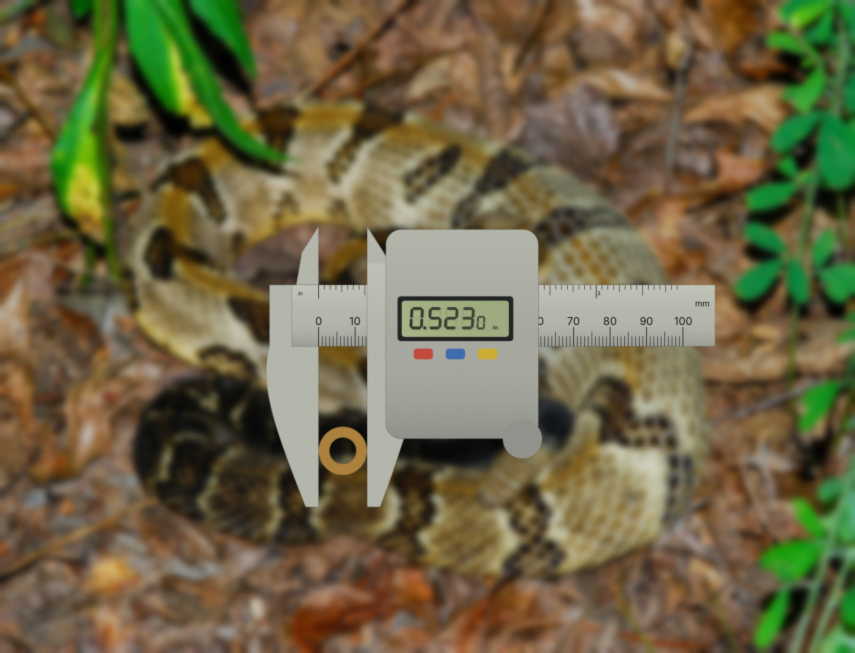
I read 0.5230 in
